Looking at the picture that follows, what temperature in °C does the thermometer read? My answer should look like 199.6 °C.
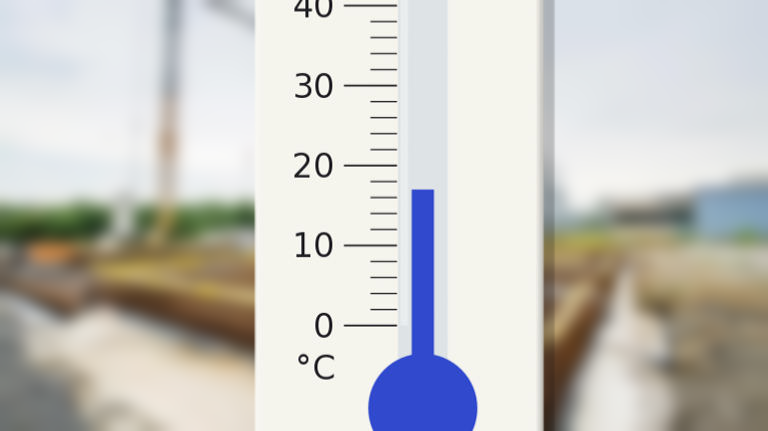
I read 17 °C
